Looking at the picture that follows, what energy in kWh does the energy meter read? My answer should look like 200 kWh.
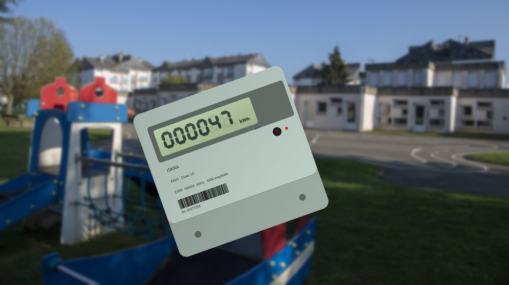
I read 47 kWh
